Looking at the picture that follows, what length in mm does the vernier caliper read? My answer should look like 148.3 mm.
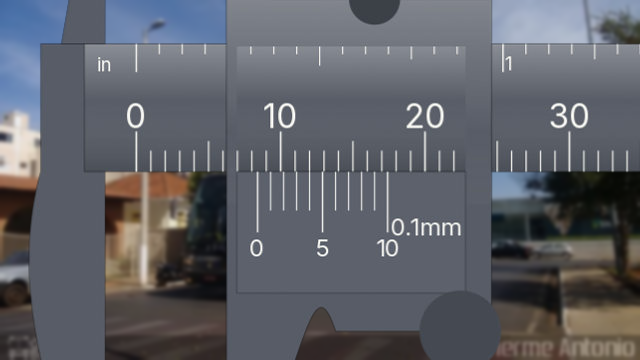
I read 8.4 mm
